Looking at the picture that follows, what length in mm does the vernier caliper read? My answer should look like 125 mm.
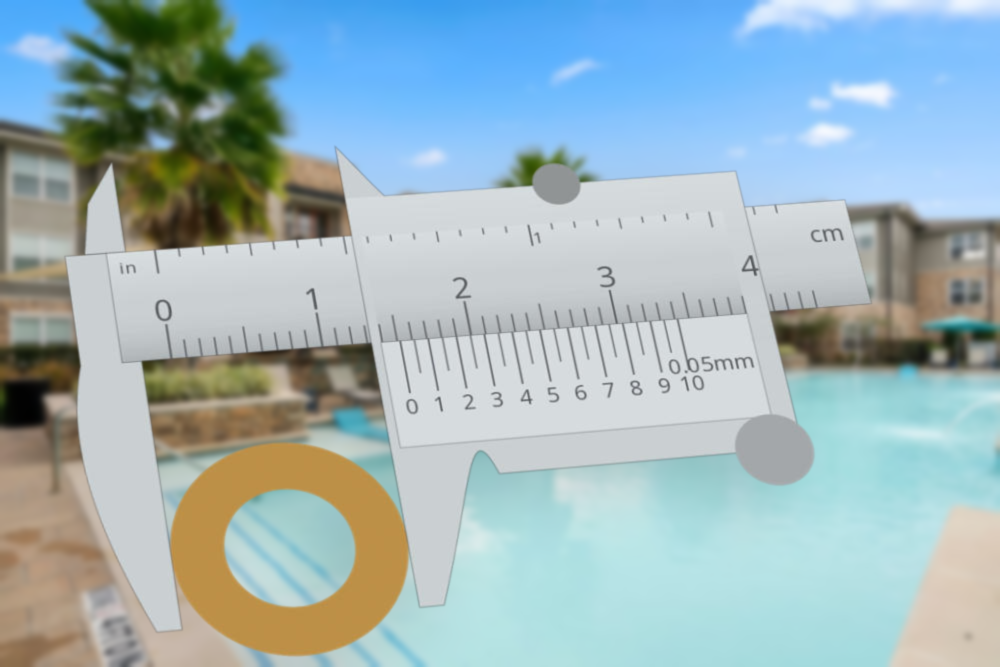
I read 15.2 mm
